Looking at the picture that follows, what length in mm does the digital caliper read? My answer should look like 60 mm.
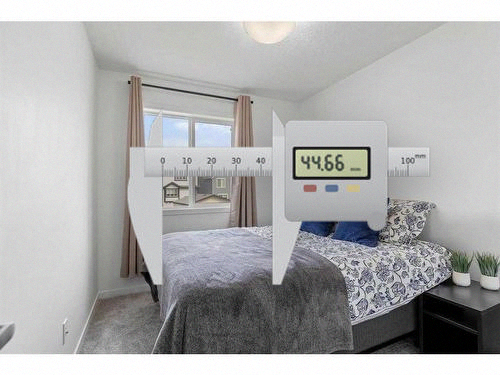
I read 44.66 mm
